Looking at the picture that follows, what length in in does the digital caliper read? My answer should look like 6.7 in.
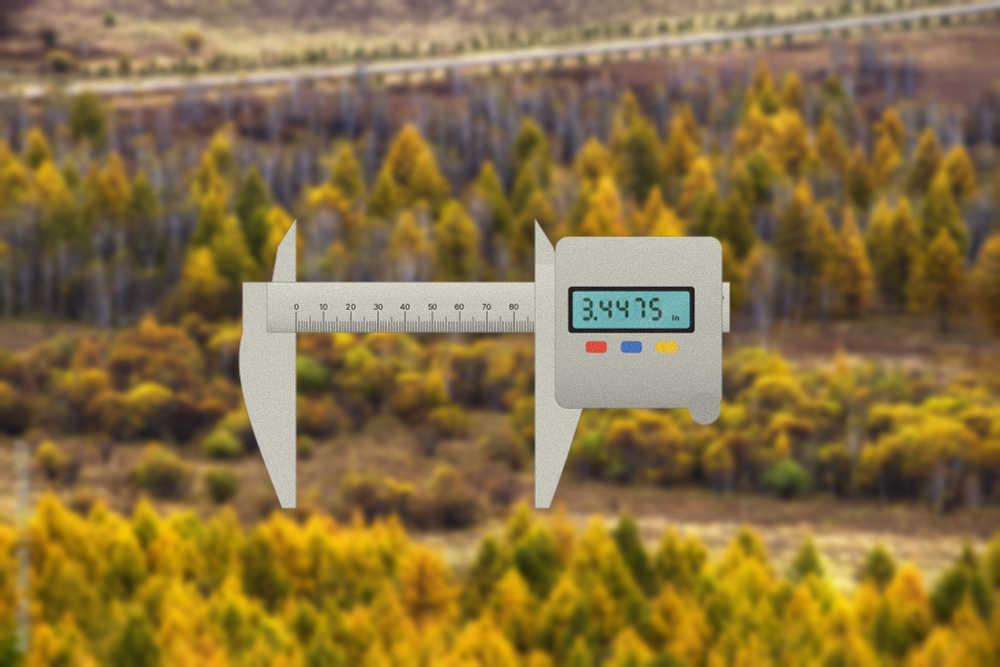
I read 3.4475 in
